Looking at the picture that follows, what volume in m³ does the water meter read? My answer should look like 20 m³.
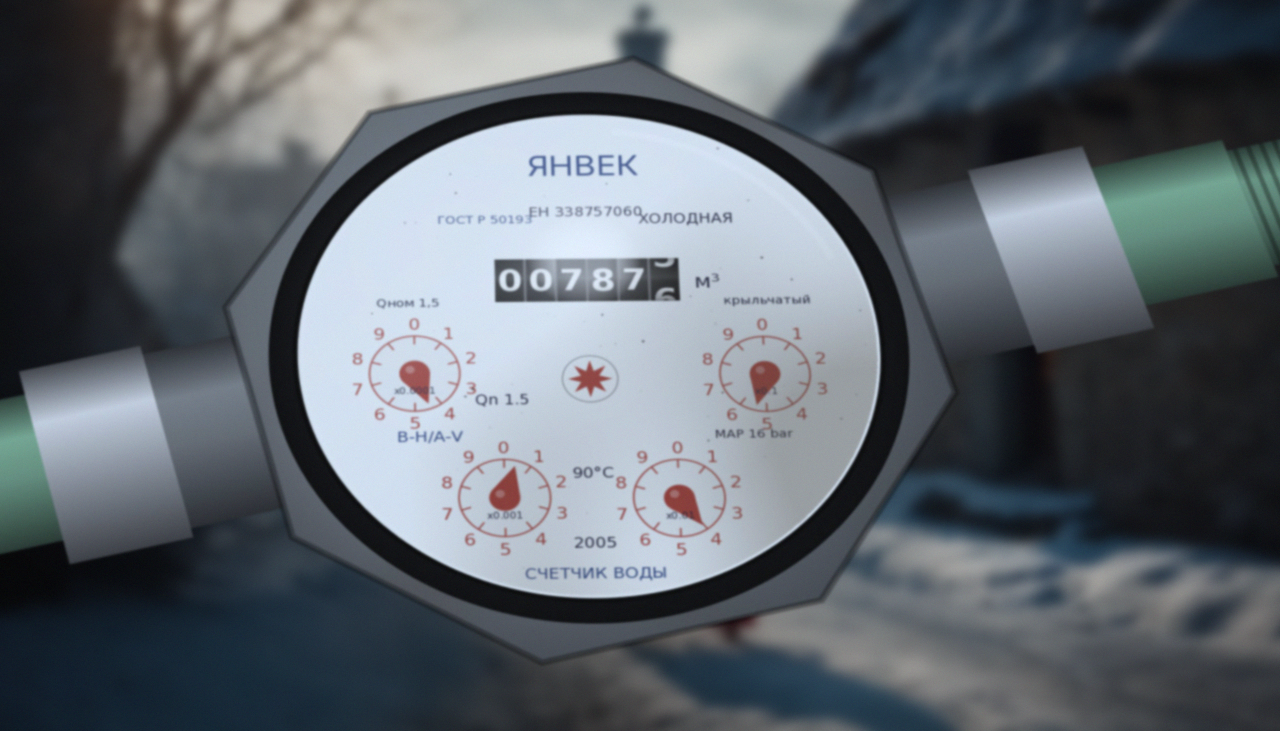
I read 7875.5404 m³
